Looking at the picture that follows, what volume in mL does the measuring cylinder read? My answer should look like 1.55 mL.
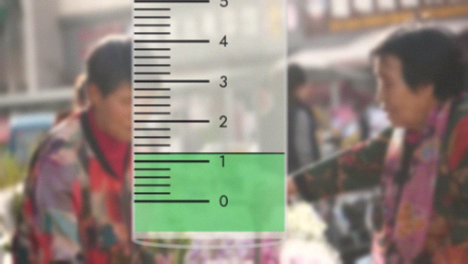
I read 1.2 mL
